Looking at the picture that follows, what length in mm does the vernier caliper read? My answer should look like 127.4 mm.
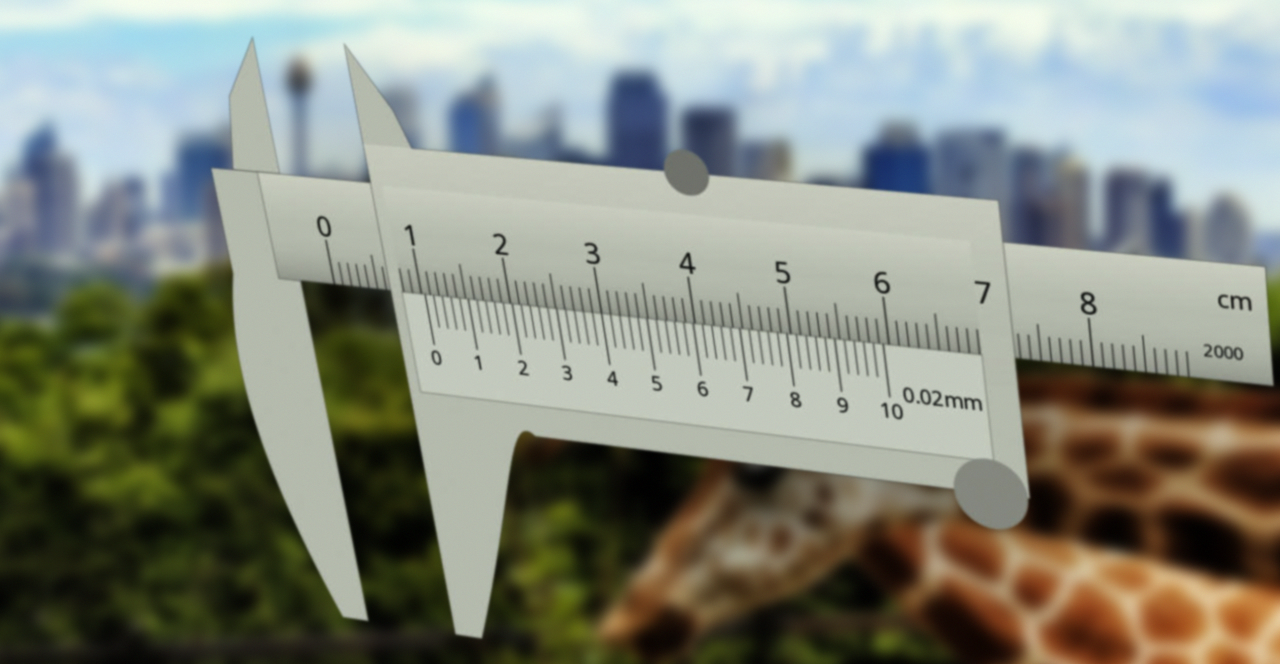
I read 10.4 mm
